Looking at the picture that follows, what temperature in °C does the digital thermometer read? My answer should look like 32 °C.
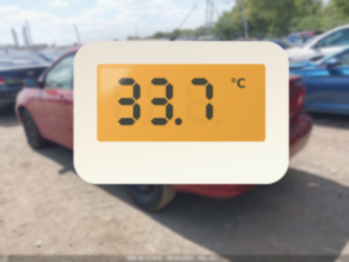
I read 33.7 °C
